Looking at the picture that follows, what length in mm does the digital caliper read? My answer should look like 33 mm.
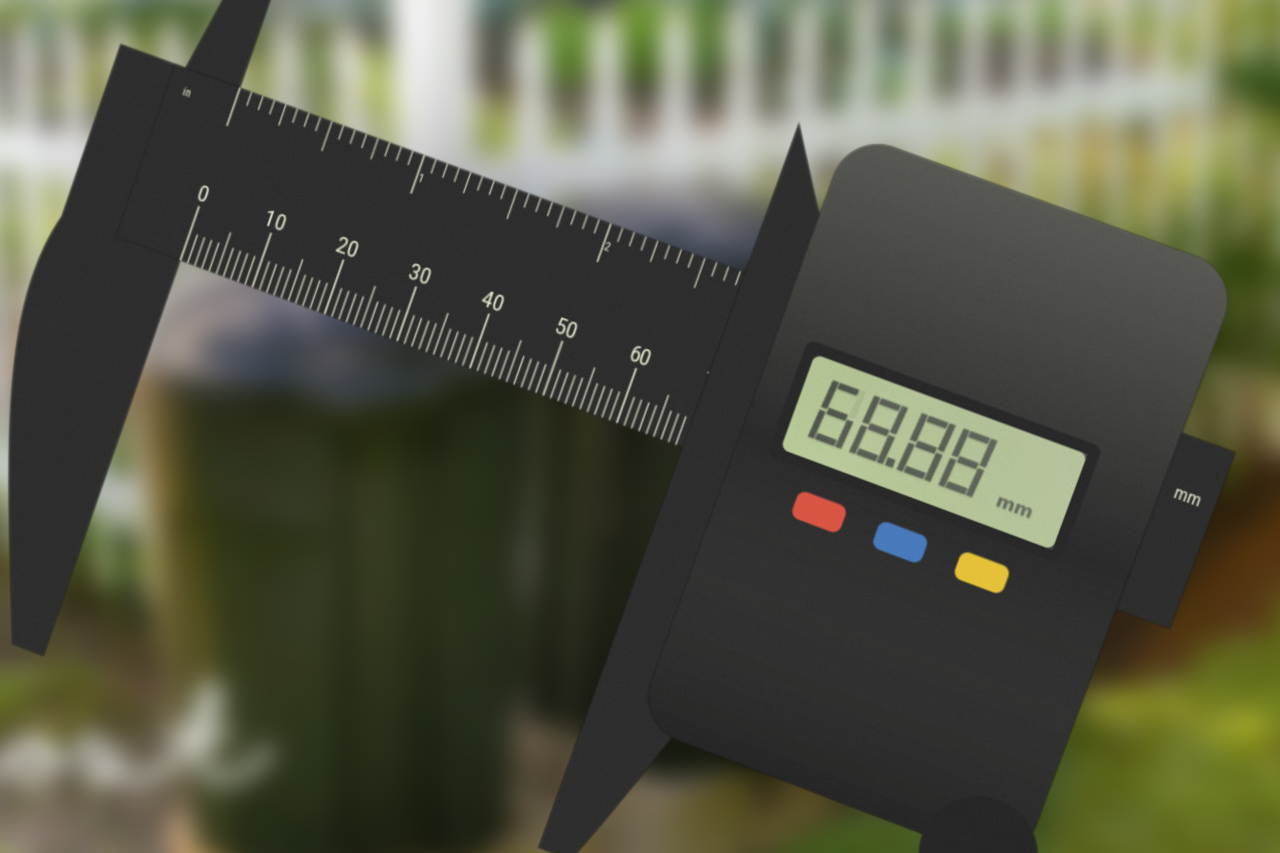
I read 68.88 mm
